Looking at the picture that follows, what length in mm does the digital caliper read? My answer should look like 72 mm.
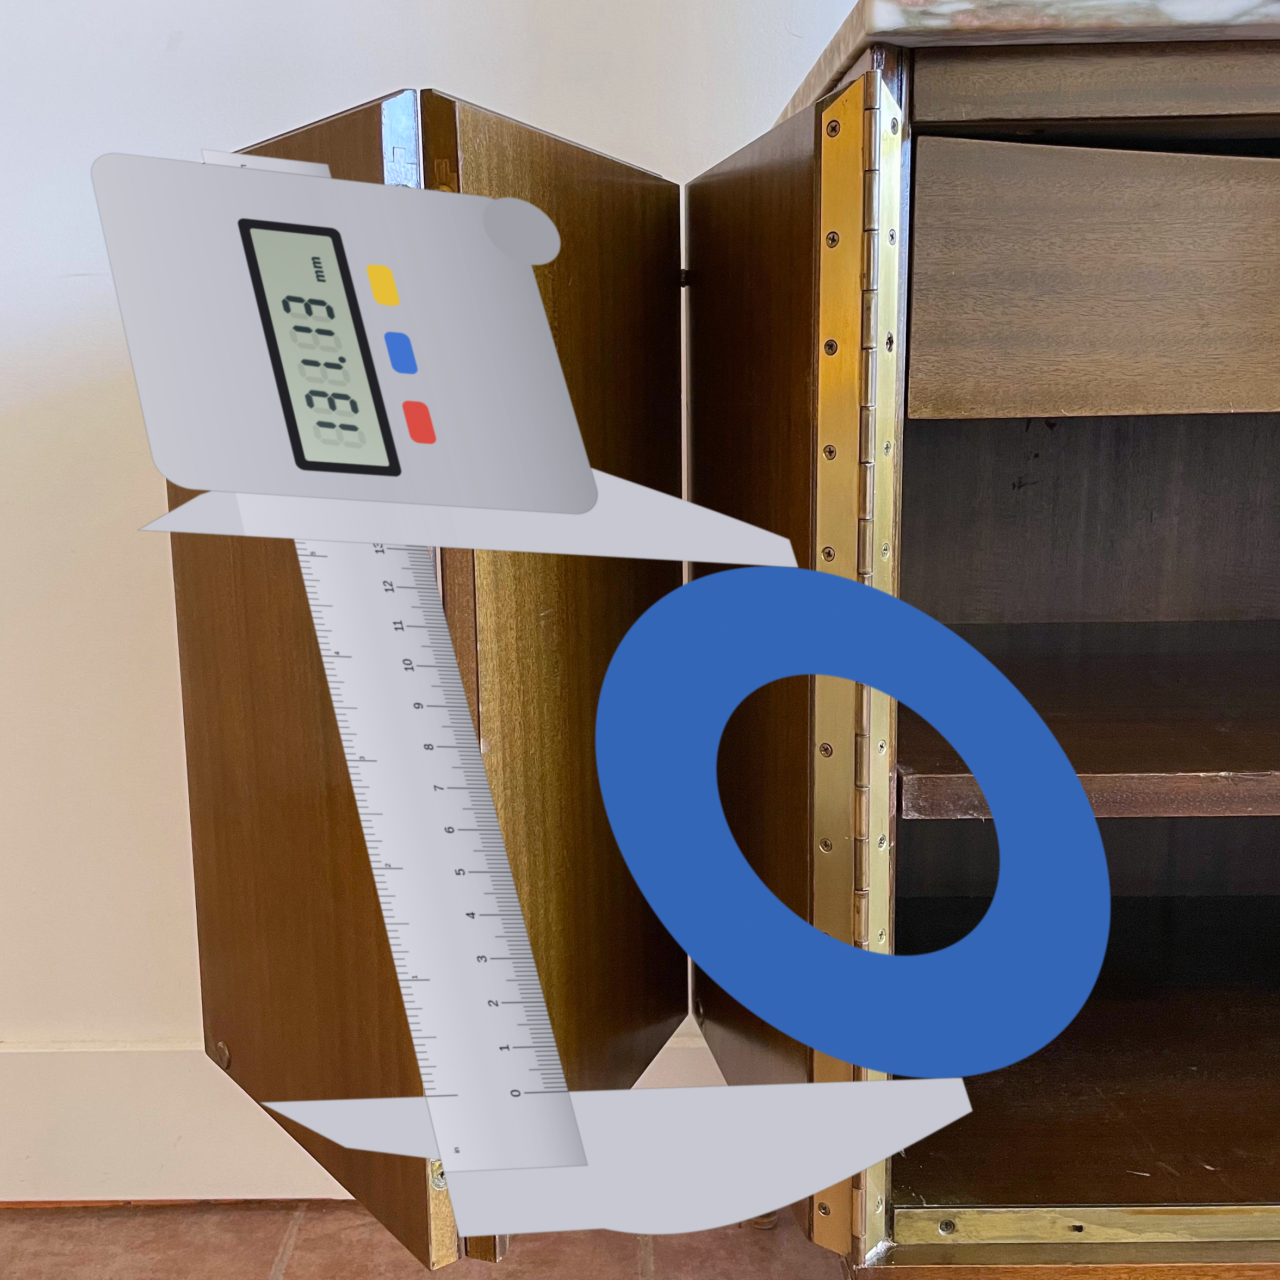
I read 131.13 mm
